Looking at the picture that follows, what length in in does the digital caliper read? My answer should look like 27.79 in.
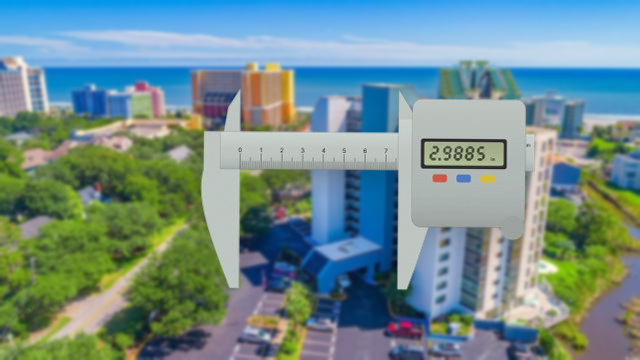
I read 2.9885 in
